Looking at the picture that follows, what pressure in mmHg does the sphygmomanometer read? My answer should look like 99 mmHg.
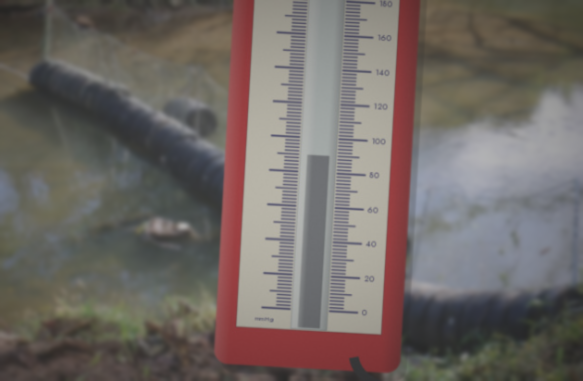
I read 90 mmHg
